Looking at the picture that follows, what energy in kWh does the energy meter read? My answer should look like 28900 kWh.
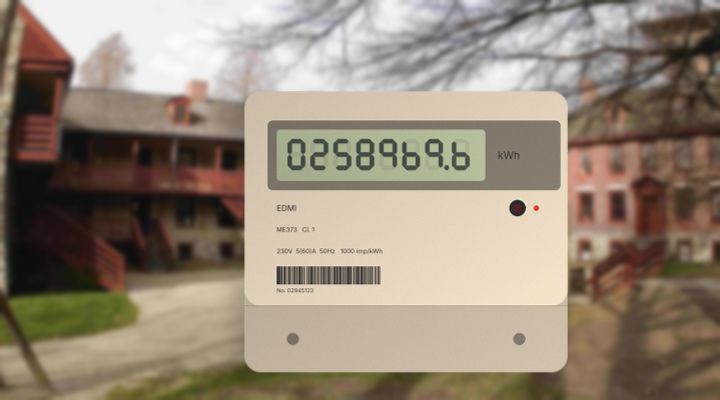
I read 258969.6 kWh
